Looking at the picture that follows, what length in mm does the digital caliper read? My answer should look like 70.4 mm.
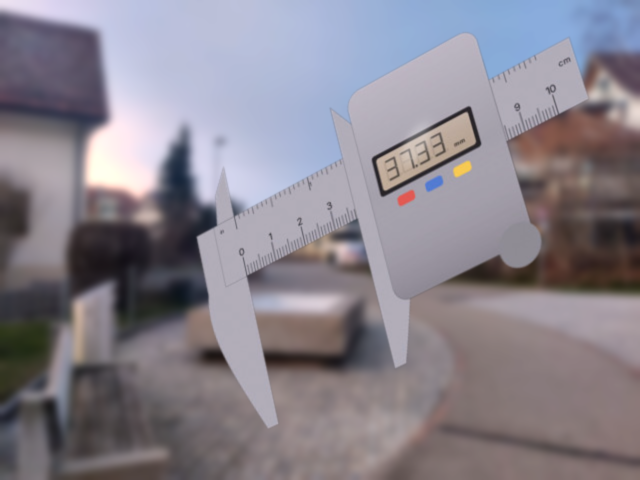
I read 37.33 mm
